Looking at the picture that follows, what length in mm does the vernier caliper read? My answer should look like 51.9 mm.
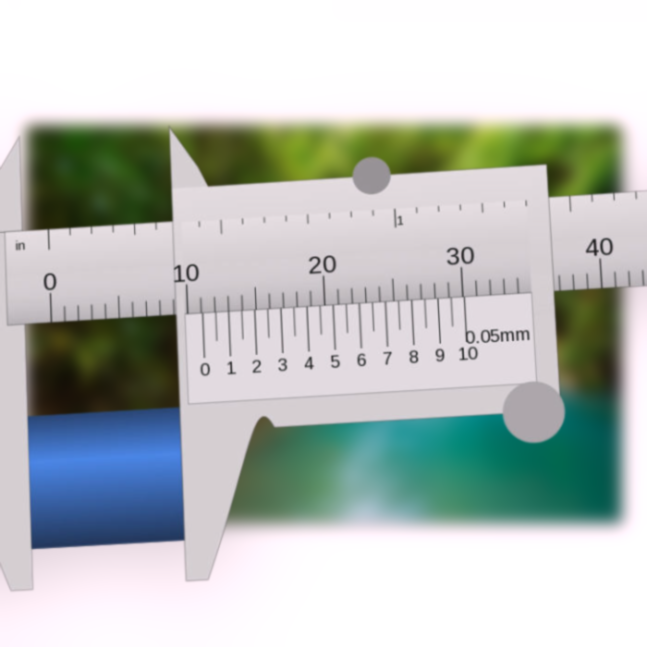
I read 11.1 mm
